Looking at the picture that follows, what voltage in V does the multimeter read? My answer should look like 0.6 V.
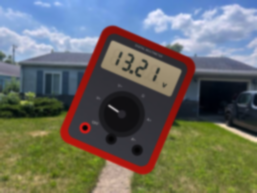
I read 13.21 V
